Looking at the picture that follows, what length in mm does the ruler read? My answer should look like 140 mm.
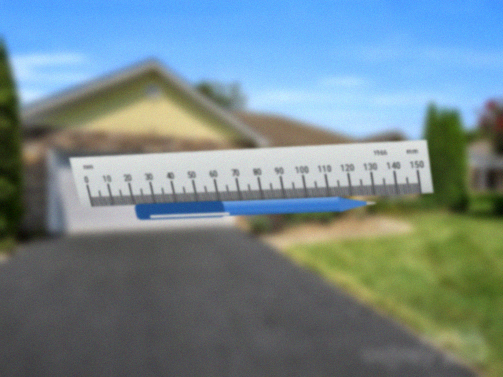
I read 110 mm
